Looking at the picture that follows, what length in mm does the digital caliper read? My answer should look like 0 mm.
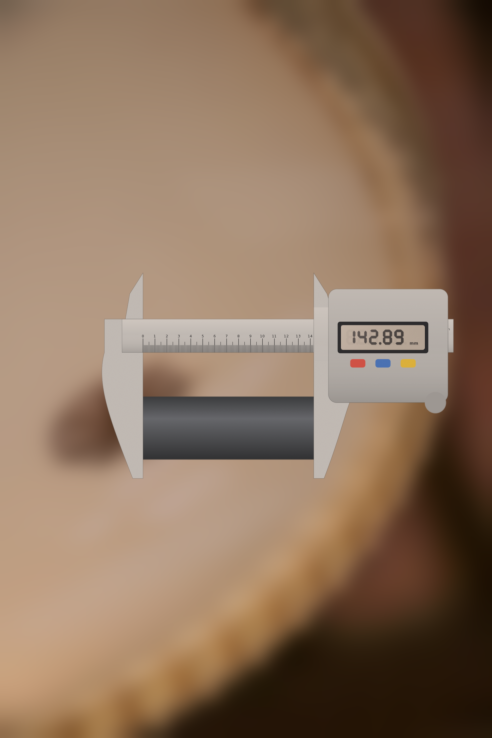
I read 142.89 mm
